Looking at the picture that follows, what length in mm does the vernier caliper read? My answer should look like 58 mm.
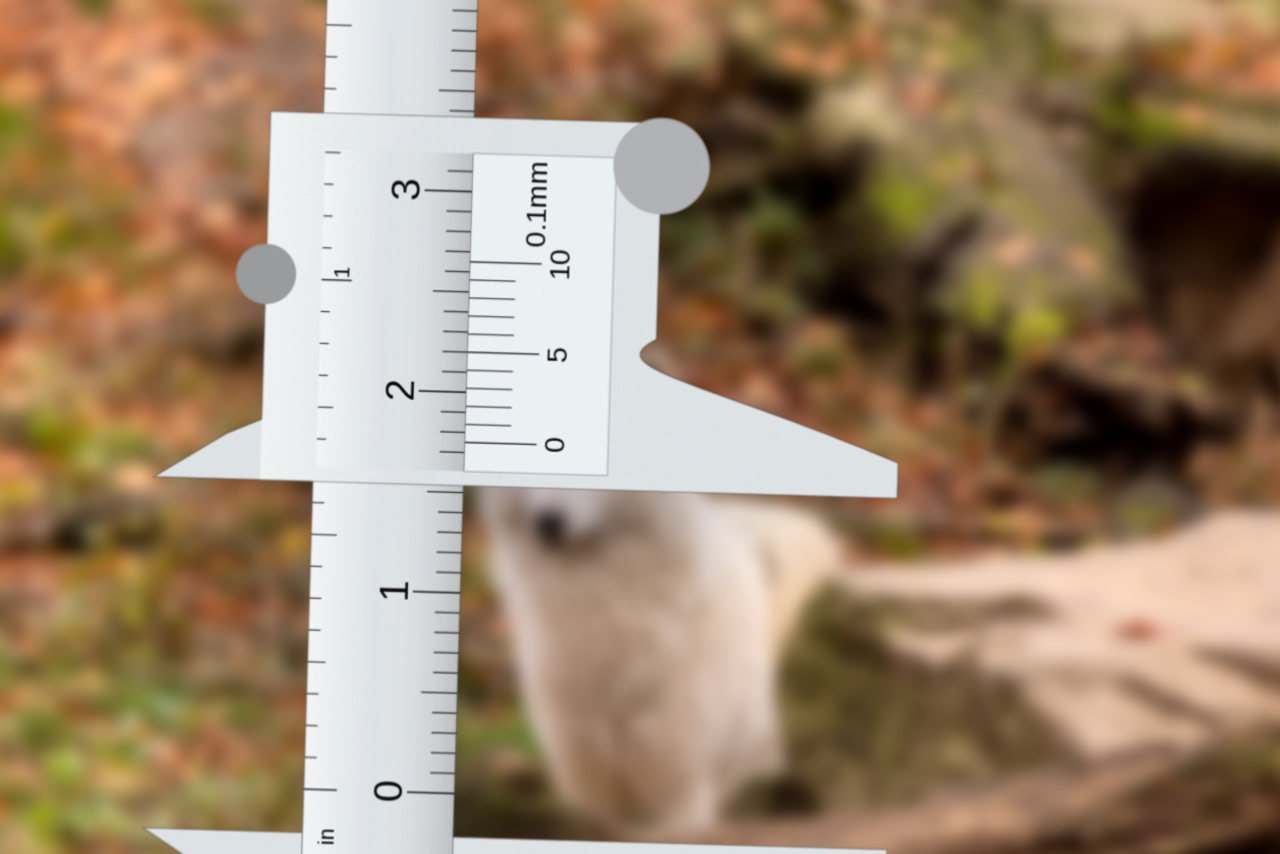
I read 17.5 mm
